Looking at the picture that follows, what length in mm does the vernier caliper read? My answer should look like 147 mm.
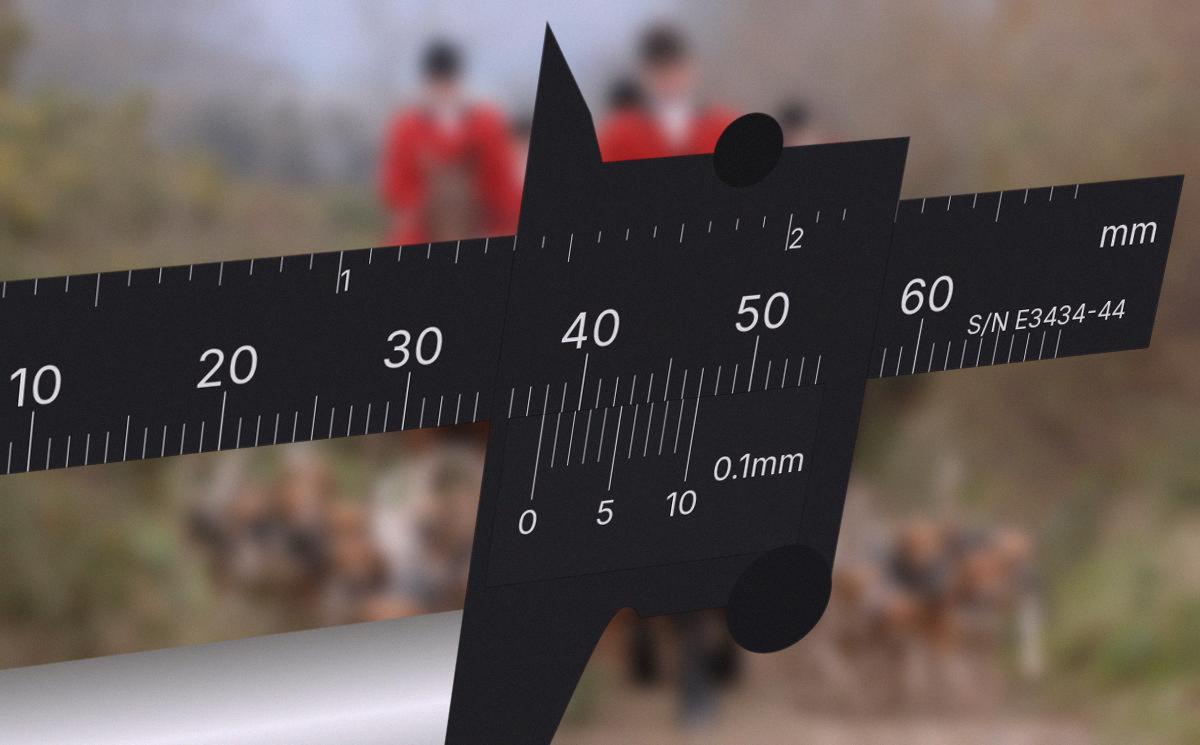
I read 38.0 mm
